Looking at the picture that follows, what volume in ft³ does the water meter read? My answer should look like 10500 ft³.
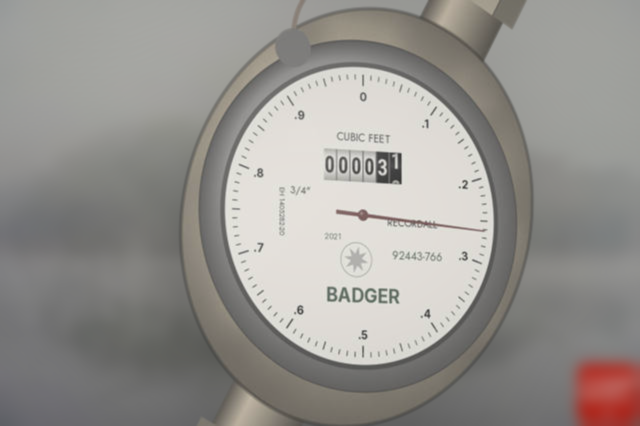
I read 31.26 ft³
